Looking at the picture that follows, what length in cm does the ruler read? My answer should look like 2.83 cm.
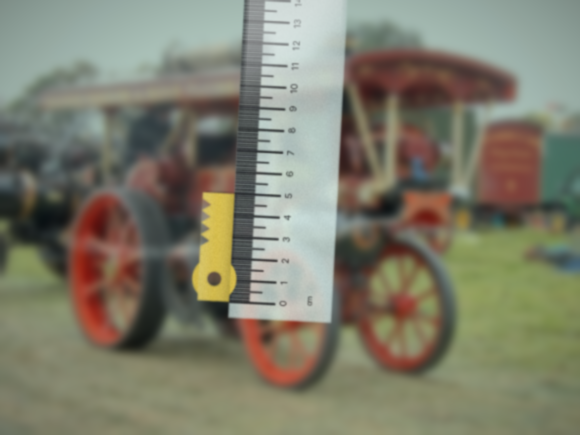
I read 5 cm
